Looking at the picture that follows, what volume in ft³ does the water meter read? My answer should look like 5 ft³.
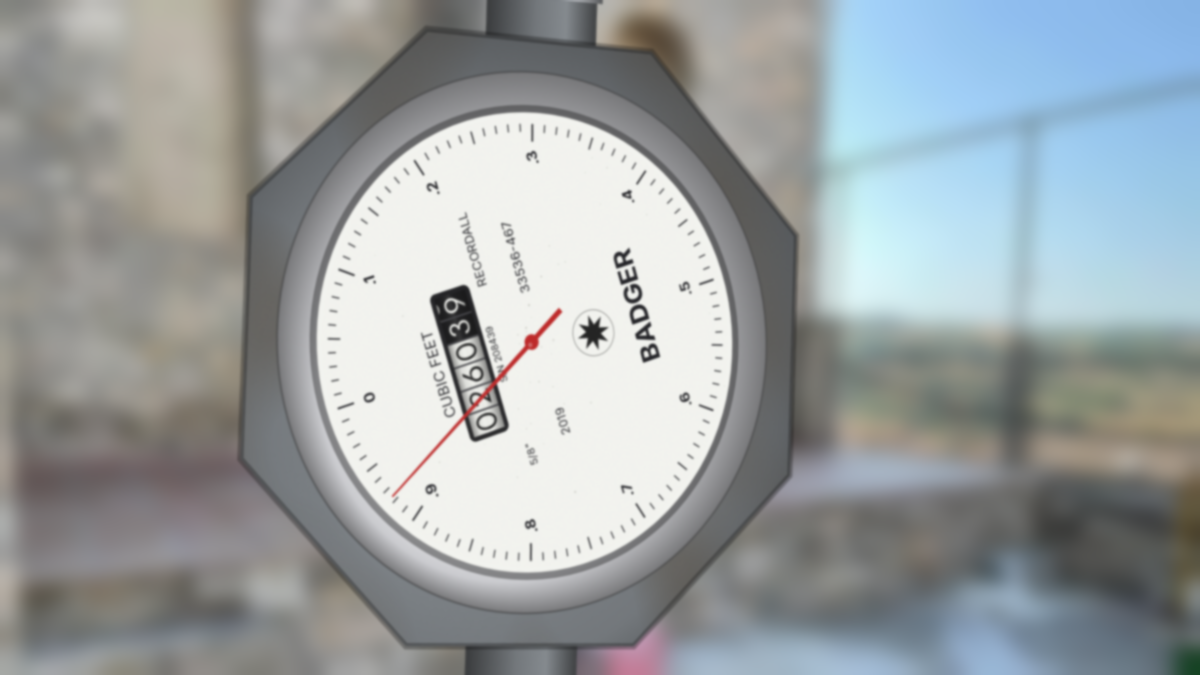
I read 26038.92 ft³
